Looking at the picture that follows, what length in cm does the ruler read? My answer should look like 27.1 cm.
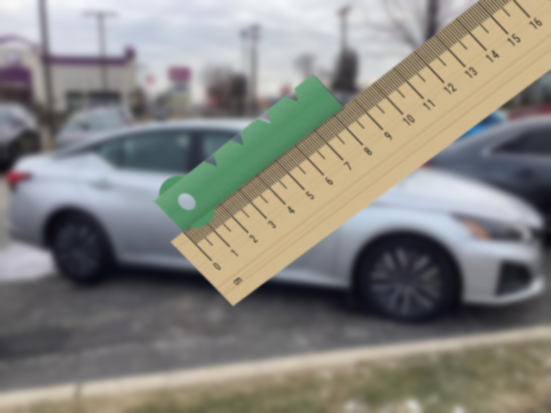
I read 8.5 cm
